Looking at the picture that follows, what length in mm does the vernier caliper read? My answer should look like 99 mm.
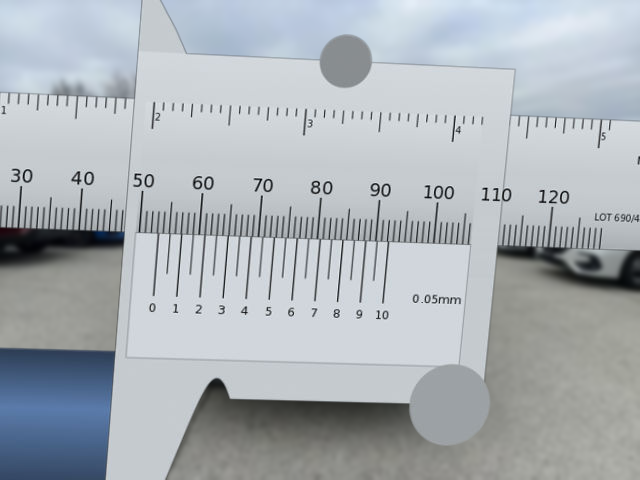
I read 53.2 mm
